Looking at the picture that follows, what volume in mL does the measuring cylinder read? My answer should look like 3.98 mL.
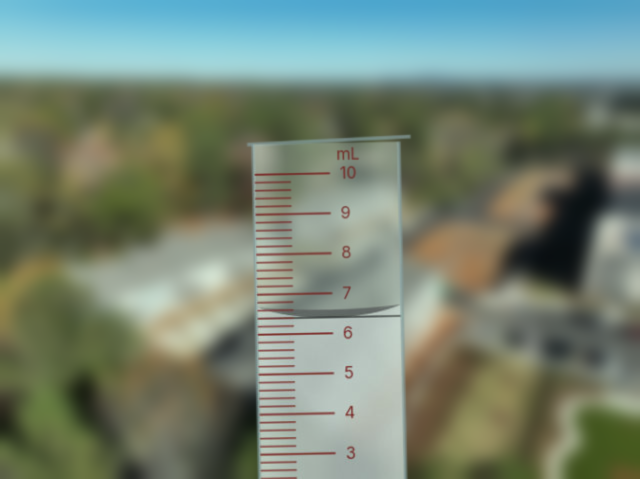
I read 6.4 mL
